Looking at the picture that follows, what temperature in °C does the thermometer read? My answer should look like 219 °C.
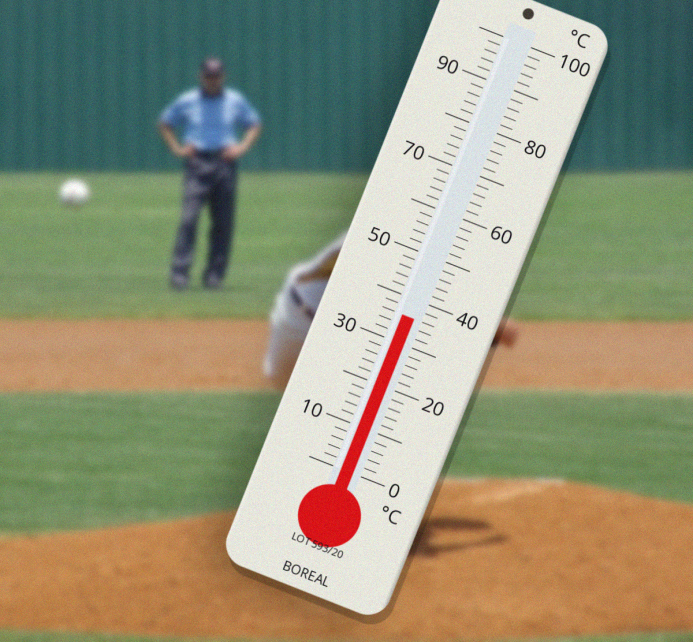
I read 36 °C
